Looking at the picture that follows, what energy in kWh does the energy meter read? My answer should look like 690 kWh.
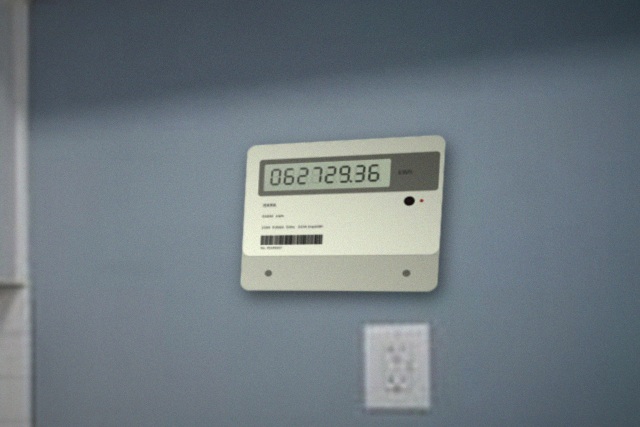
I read 62729.36 kWh
